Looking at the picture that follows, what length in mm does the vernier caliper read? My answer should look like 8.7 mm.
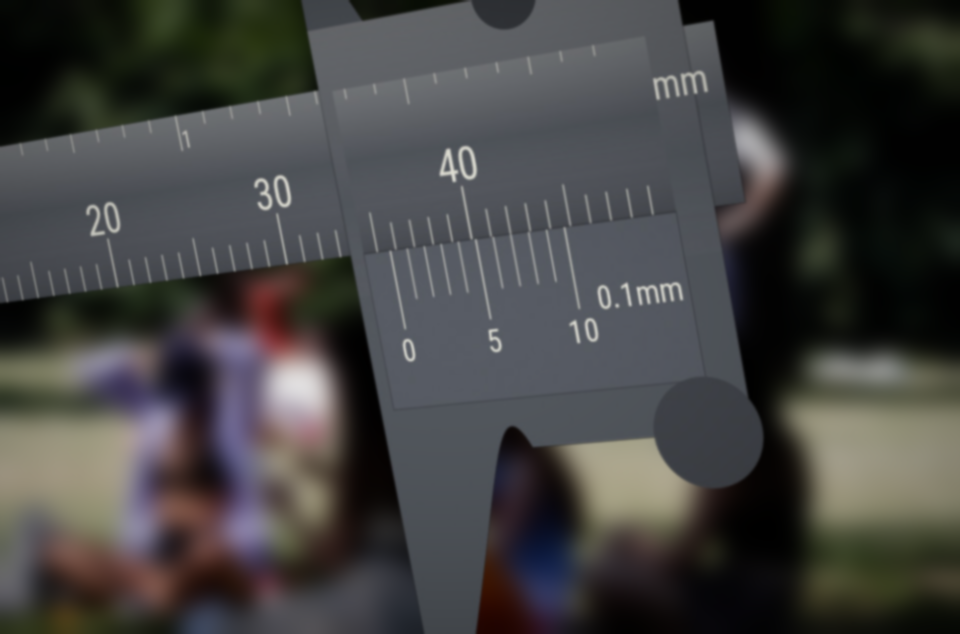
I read 35.7 mm
